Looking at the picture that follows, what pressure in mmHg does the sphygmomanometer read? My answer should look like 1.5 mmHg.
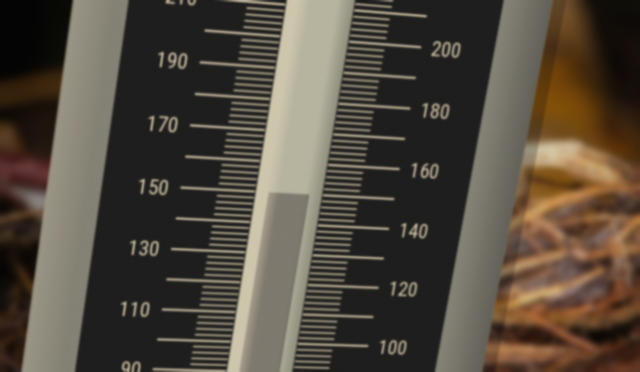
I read 150 mmHg
